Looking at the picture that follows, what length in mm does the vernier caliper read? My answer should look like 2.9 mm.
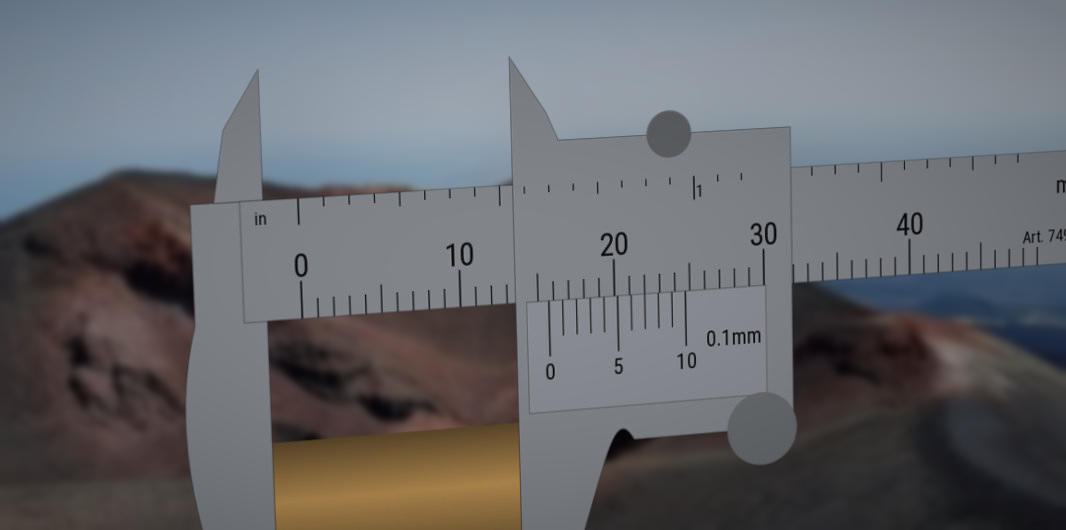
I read 15.7 mm
